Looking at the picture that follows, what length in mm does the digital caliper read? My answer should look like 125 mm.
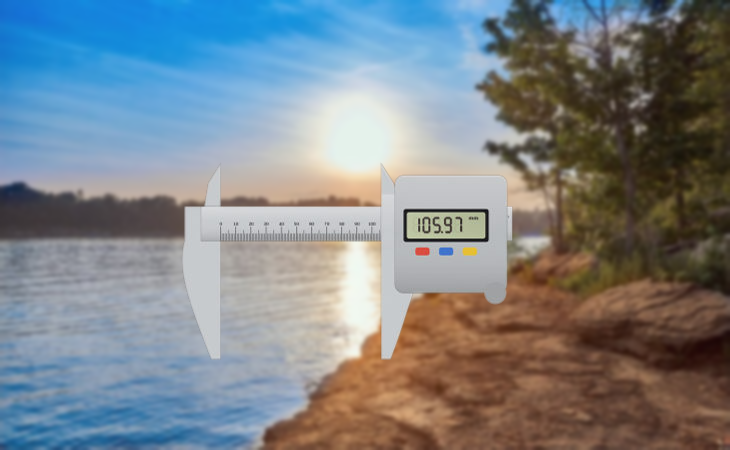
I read 105.97 mm
